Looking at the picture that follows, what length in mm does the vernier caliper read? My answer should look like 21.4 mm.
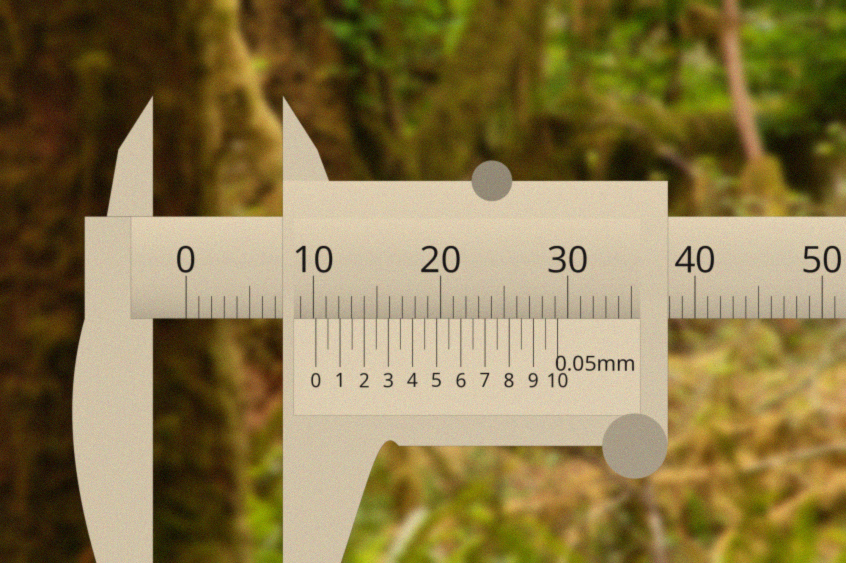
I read 10.2 mm
